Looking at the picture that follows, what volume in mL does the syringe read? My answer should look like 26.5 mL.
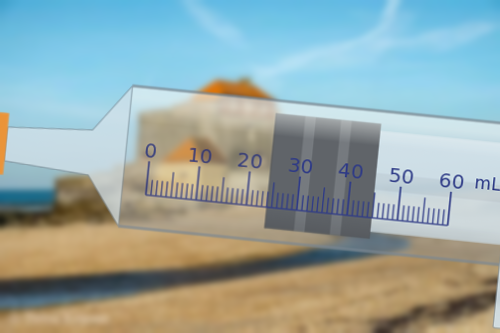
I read 24 mL
